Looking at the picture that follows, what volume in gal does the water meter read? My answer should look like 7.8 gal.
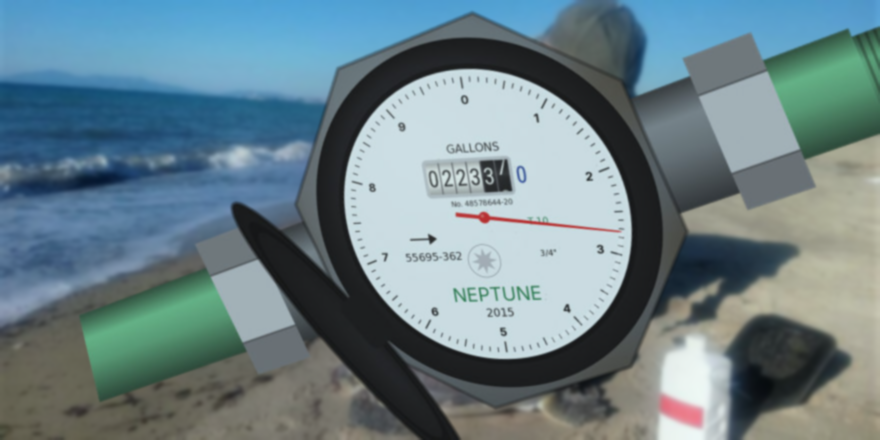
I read 223372.7 gal
